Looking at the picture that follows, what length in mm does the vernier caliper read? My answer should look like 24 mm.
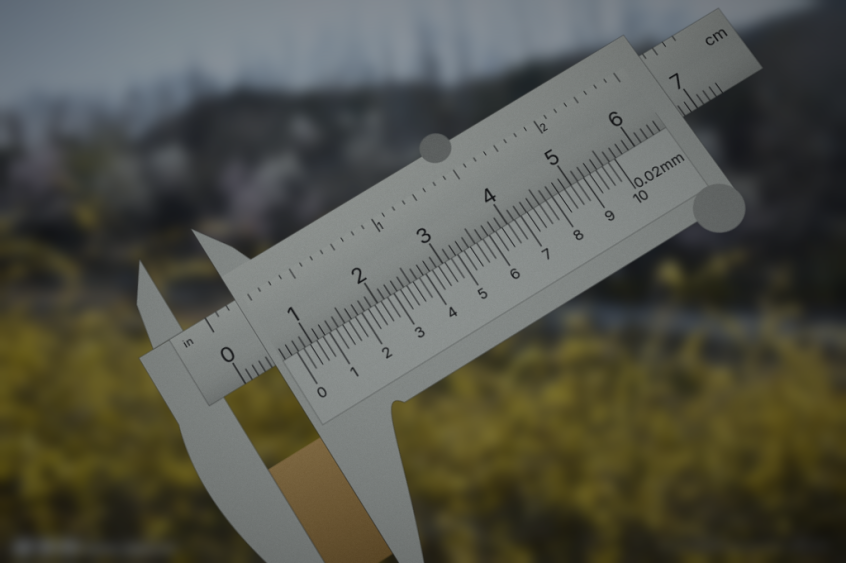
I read 7.8 mm
